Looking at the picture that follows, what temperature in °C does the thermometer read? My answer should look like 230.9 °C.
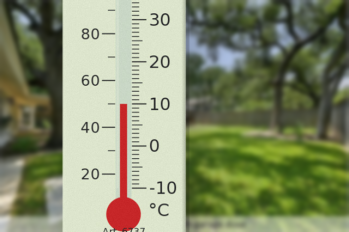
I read 10 °C
